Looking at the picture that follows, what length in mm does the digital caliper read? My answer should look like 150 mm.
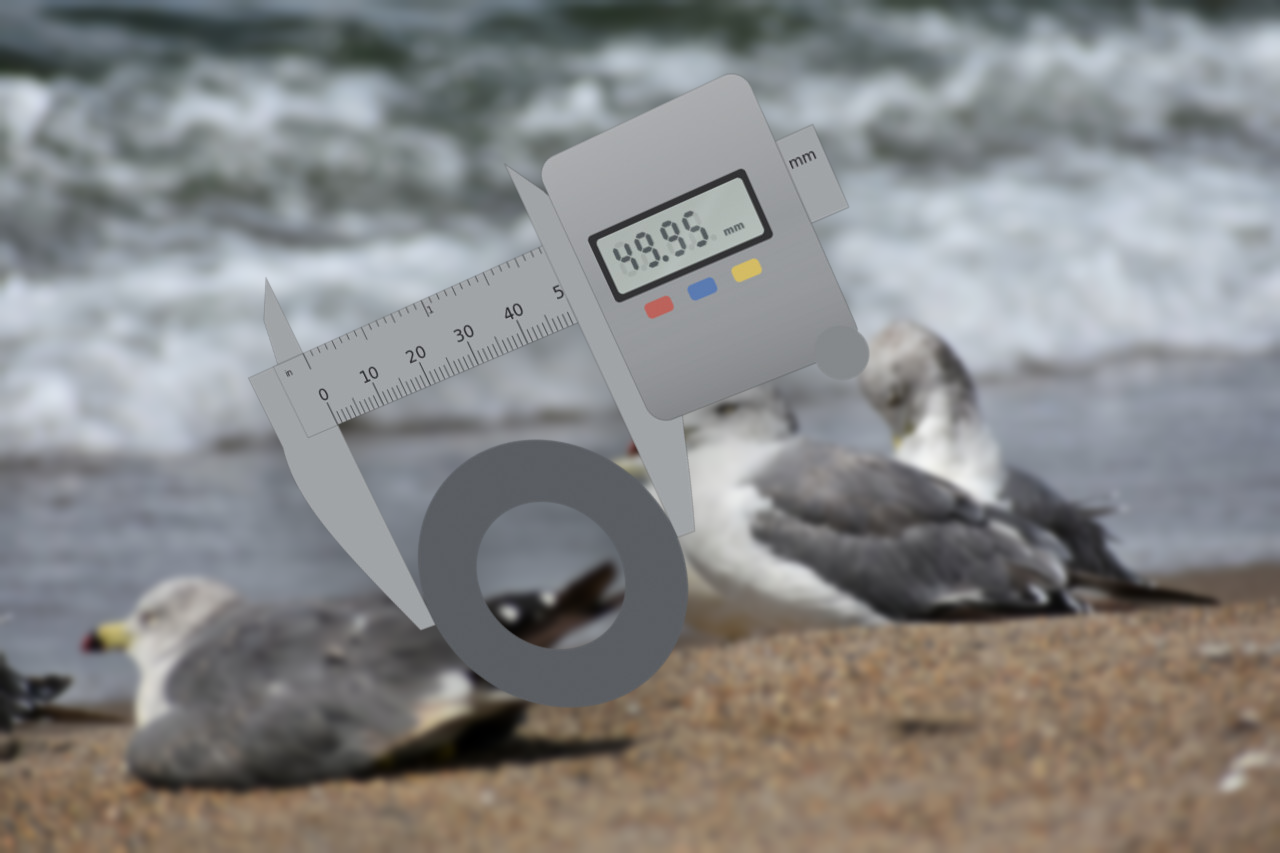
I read 49.95 mm
